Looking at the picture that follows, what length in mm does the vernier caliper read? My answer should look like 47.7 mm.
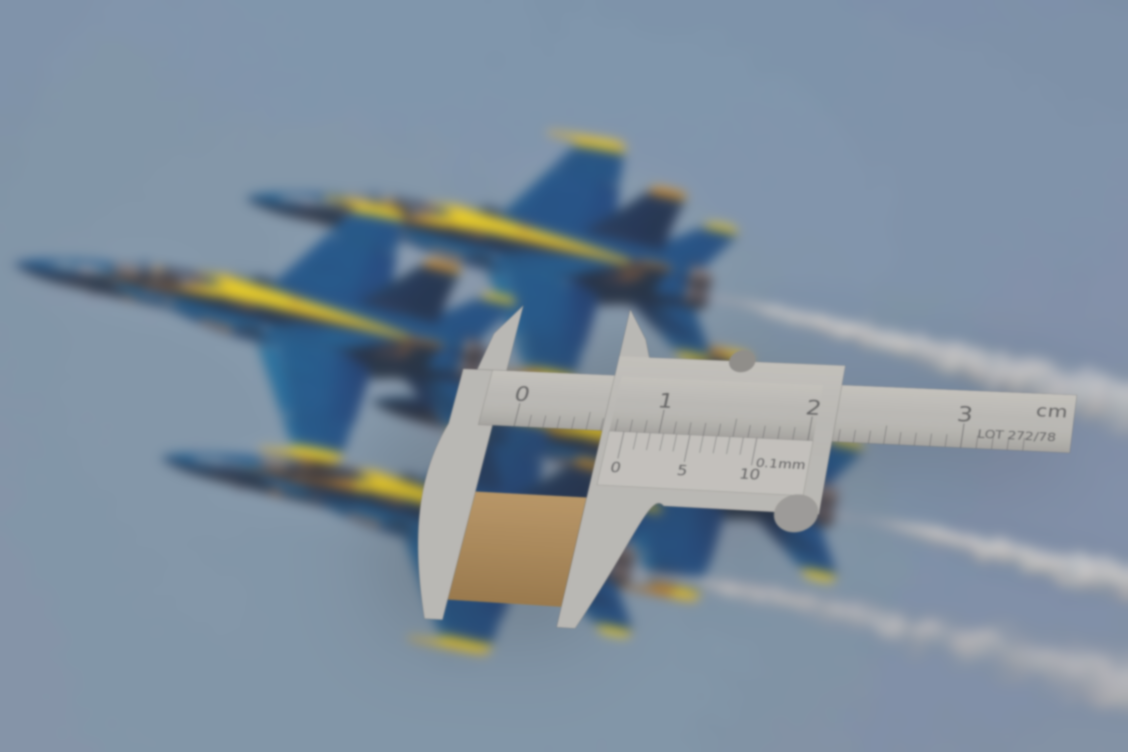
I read 7.6 mm
